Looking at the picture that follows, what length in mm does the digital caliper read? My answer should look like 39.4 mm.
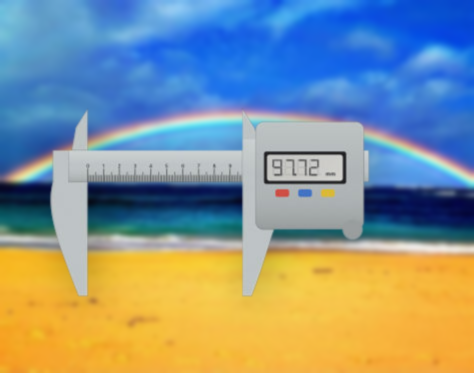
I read 97.72 mm
